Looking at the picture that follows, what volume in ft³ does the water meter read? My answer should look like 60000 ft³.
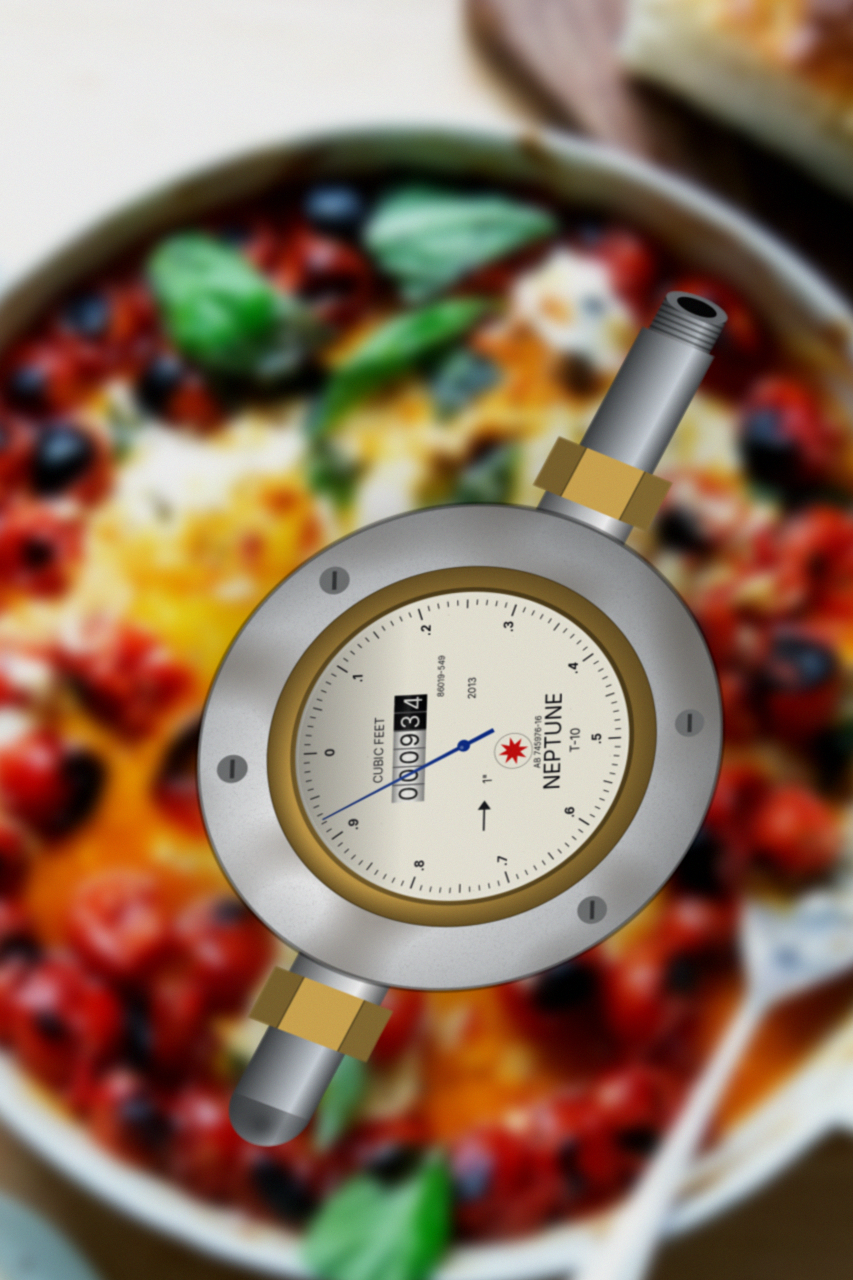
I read 933.92 ft³
